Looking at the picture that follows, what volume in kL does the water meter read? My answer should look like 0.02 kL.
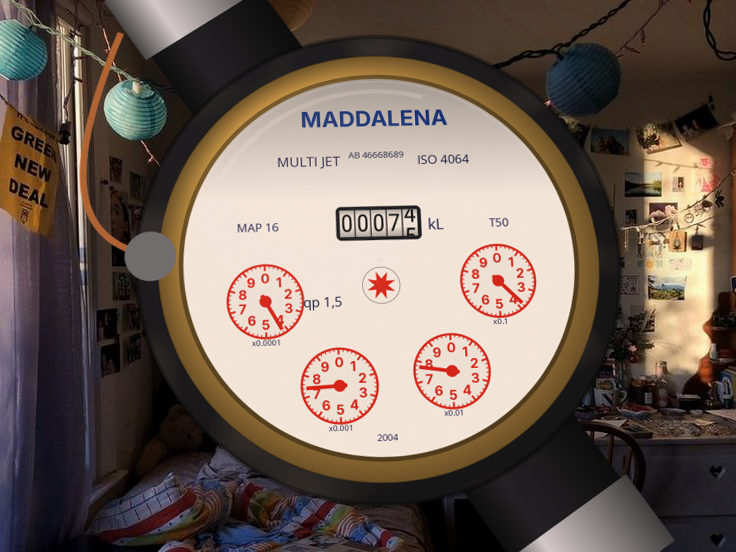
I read 74.3774 kL
